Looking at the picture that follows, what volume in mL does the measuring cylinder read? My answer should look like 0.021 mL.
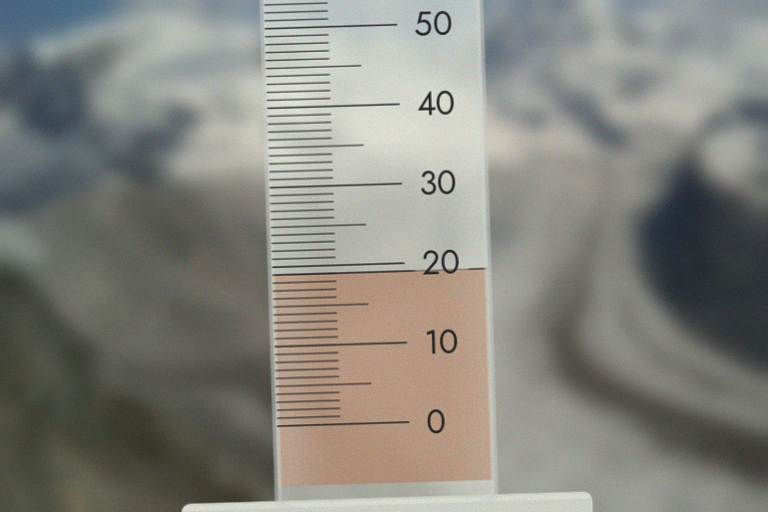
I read 19 mL
